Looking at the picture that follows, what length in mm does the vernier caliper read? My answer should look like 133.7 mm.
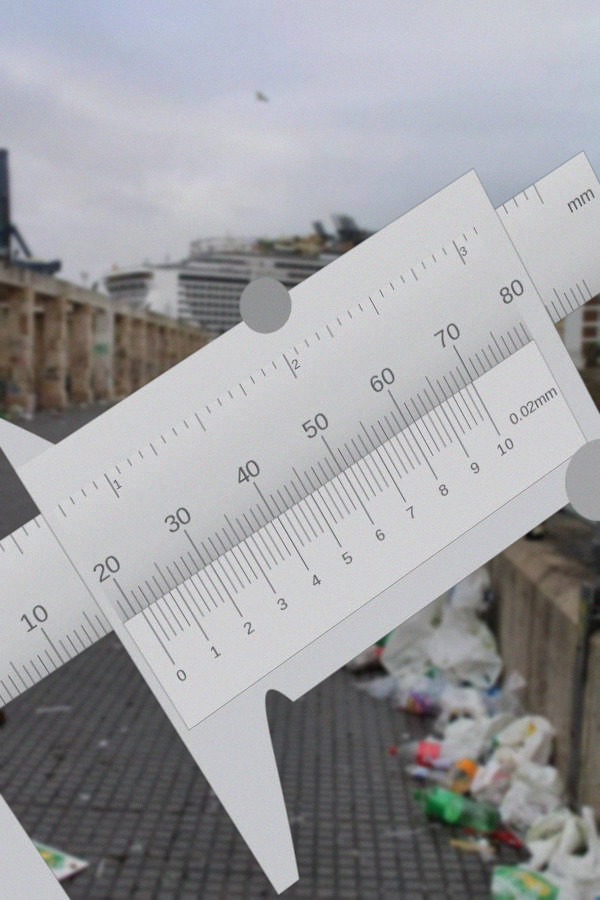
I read 20.8 mm
